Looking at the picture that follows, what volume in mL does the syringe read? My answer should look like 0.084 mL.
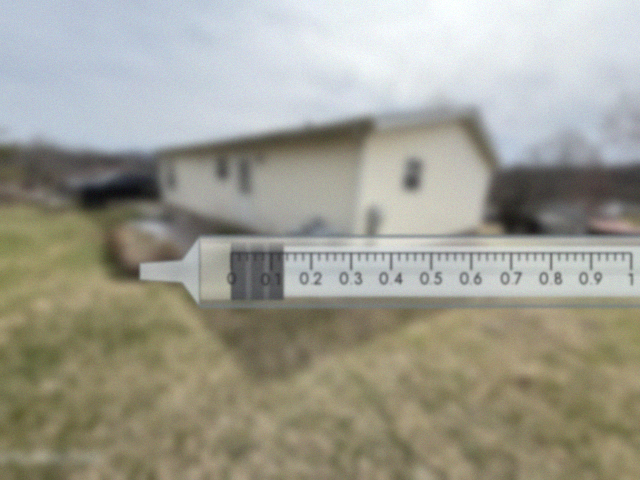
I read 0 mL
